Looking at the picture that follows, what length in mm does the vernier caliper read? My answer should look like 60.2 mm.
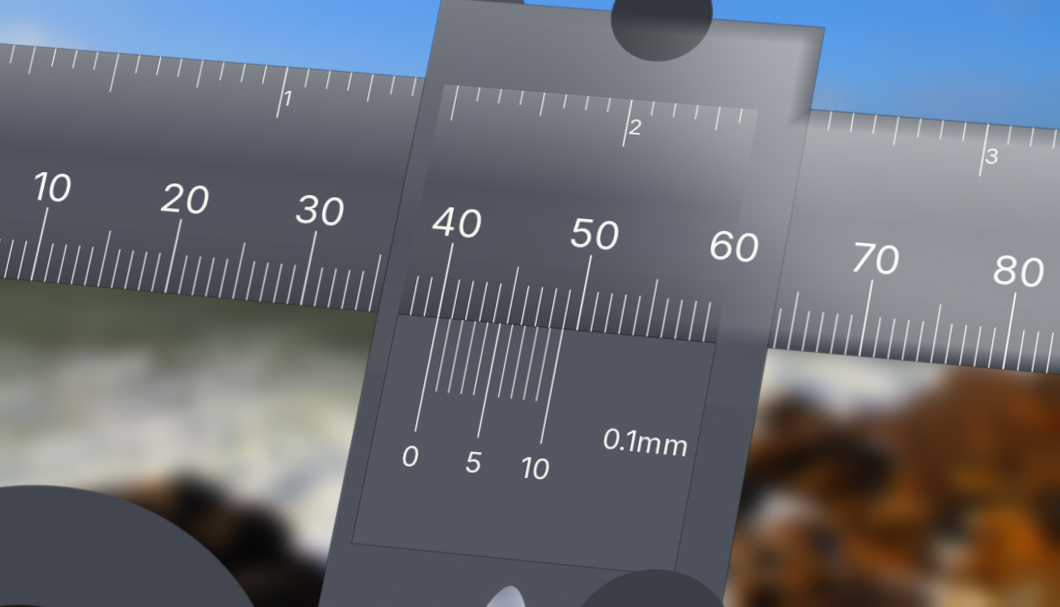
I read 40.0 mm
